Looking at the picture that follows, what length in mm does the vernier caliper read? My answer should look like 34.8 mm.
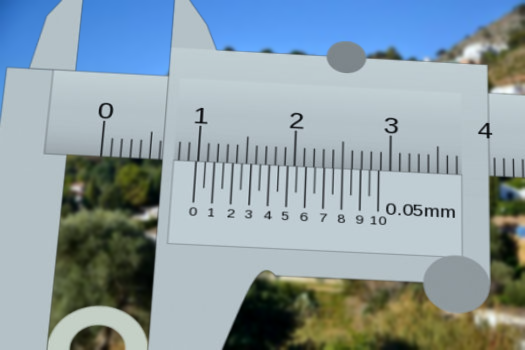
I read 9.8 mm
